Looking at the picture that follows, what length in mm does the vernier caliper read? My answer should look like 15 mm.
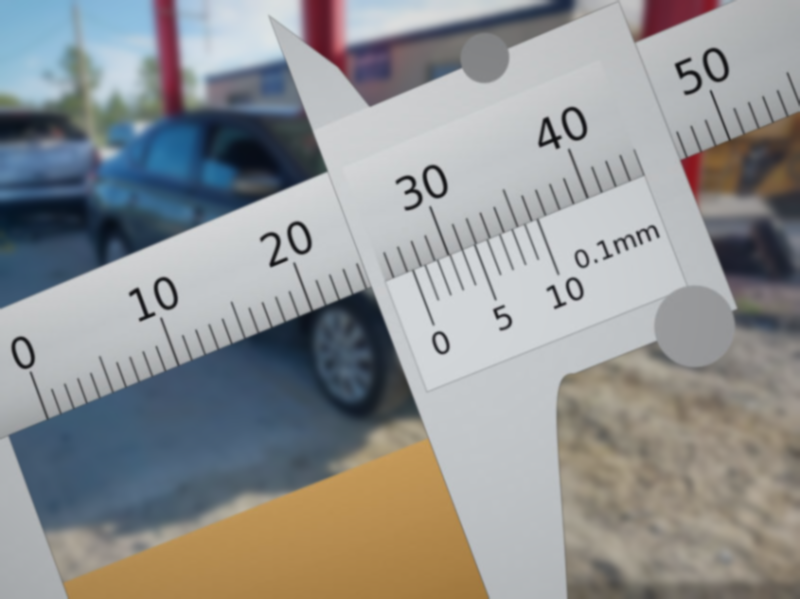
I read 27.4 mm
